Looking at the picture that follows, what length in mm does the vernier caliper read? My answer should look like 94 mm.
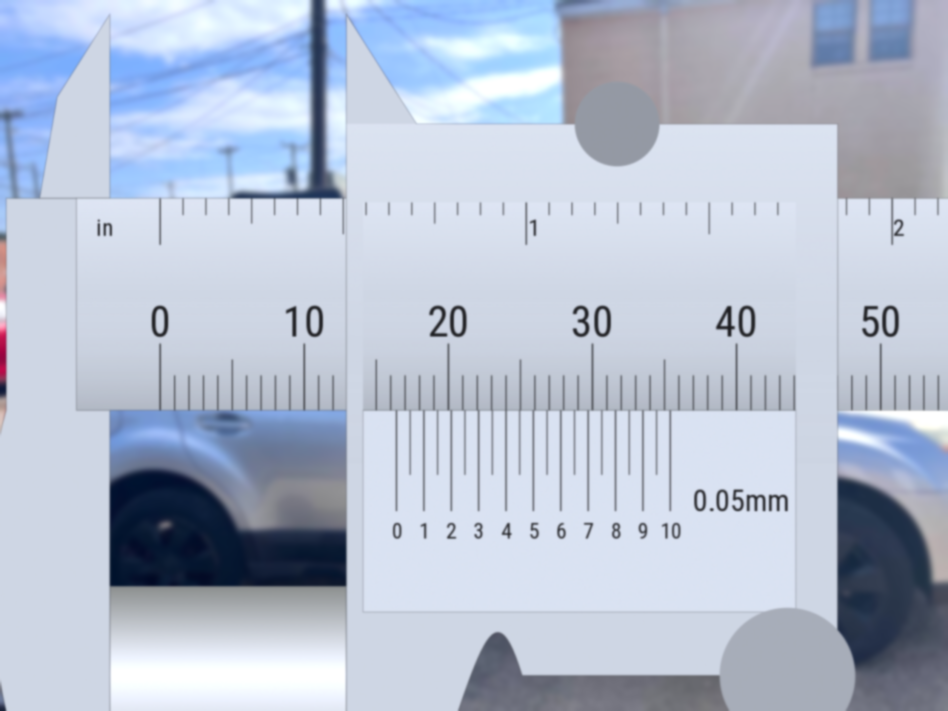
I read 16.4 mm
